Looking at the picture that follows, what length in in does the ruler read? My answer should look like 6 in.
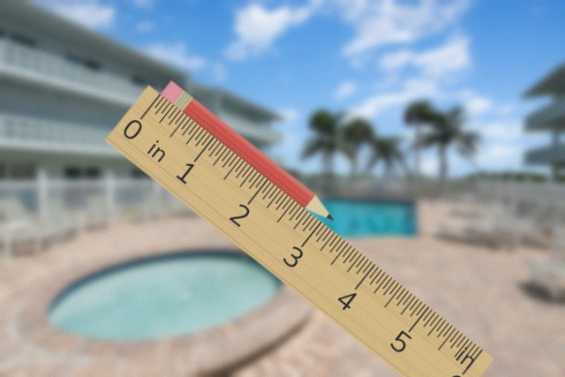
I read 3.125 in
